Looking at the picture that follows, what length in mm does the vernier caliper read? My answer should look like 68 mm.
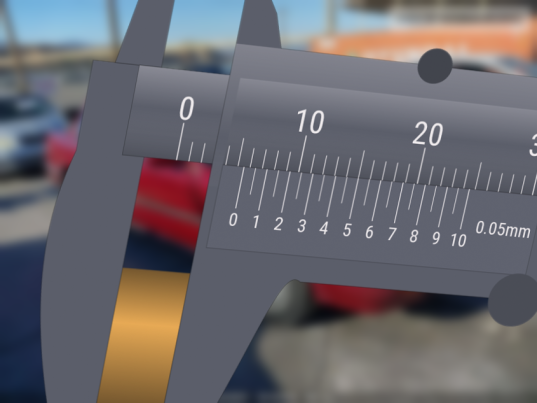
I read 5.5 mm
